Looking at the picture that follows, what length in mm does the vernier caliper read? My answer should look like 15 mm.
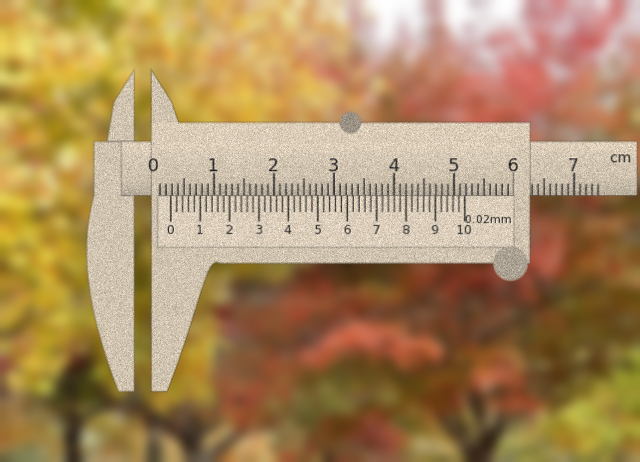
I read 2.8 mm
